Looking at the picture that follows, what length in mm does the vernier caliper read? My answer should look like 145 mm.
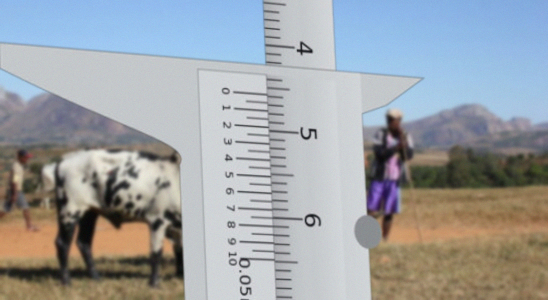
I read 45.8 mm
